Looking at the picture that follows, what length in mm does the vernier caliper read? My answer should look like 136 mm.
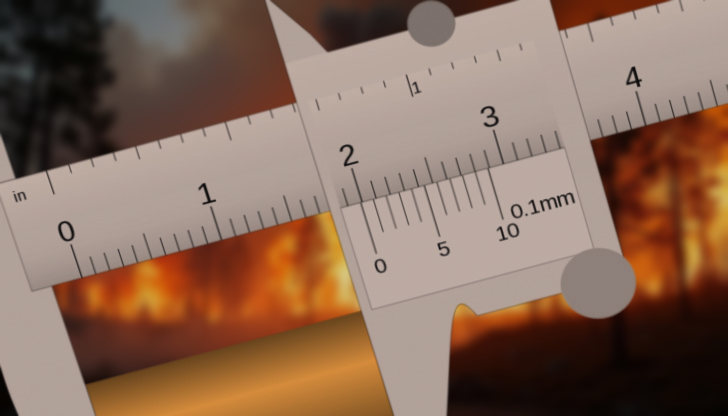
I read 19.9 mm
